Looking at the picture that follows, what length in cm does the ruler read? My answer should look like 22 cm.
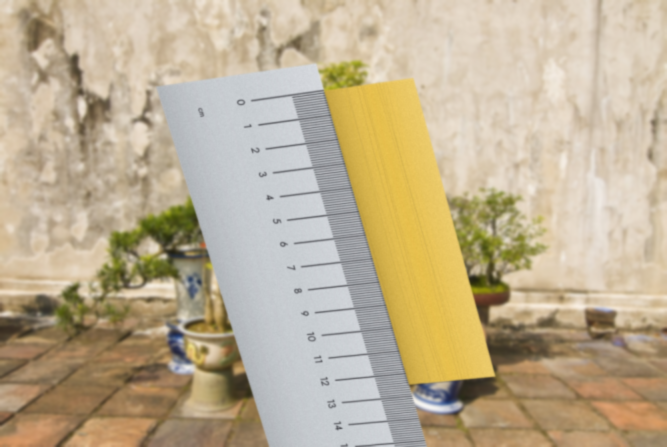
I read 12.5 cm
